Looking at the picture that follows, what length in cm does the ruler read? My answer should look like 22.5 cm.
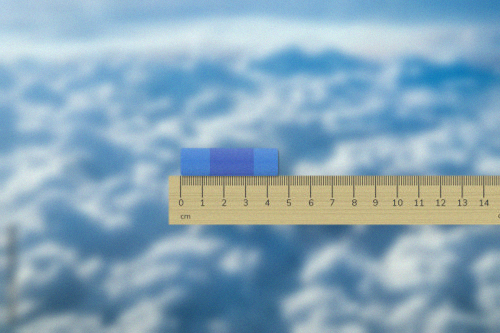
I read 4.5 cm
